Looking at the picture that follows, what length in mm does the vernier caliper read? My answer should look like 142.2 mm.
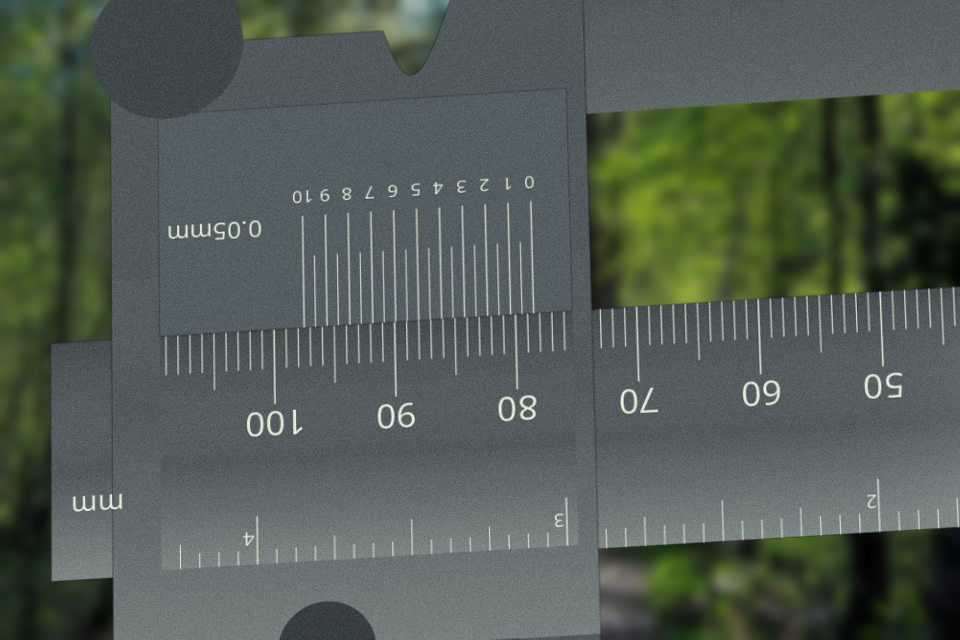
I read 78.5 mm
